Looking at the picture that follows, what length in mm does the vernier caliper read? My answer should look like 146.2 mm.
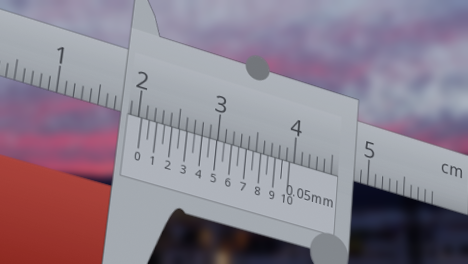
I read 20.4 mm
